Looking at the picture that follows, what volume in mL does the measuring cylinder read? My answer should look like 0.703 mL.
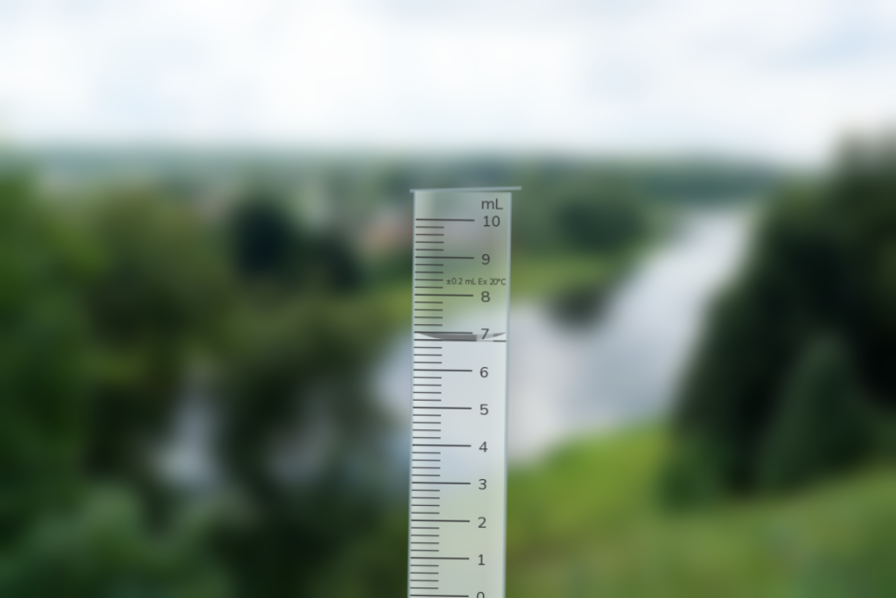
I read 6.8 mL
